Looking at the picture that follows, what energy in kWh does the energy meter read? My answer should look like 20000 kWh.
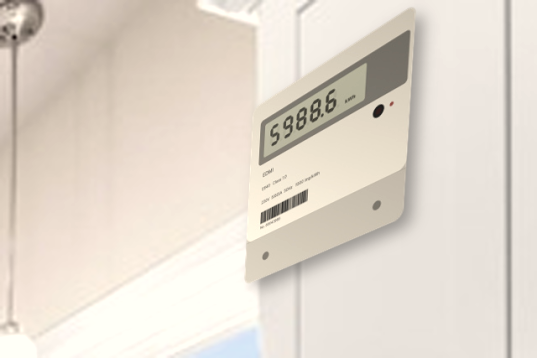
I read 5988.6 kWh
